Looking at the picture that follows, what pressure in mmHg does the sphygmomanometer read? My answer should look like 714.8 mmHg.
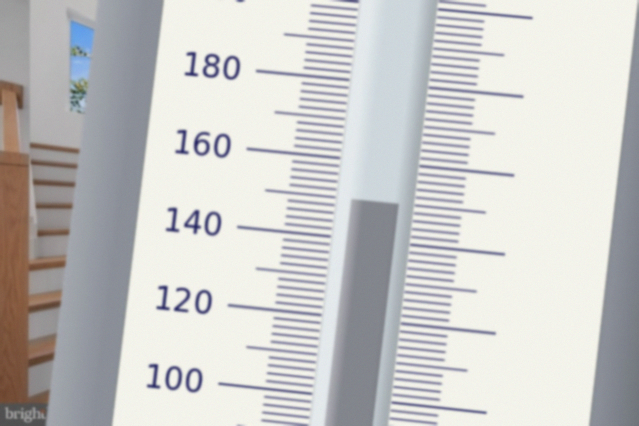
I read 150 mmHg
